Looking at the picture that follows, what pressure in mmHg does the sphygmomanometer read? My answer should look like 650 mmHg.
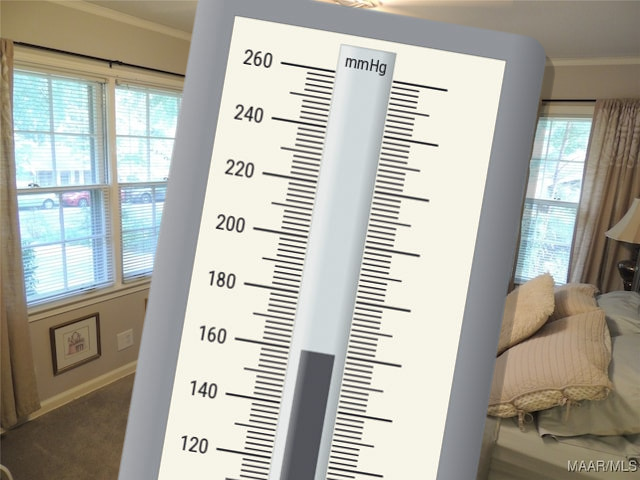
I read 160 mmHg
